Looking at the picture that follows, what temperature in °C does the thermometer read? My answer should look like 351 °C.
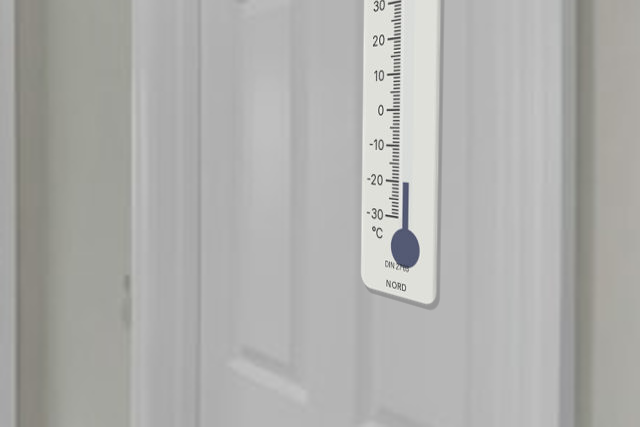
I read -20 °C
